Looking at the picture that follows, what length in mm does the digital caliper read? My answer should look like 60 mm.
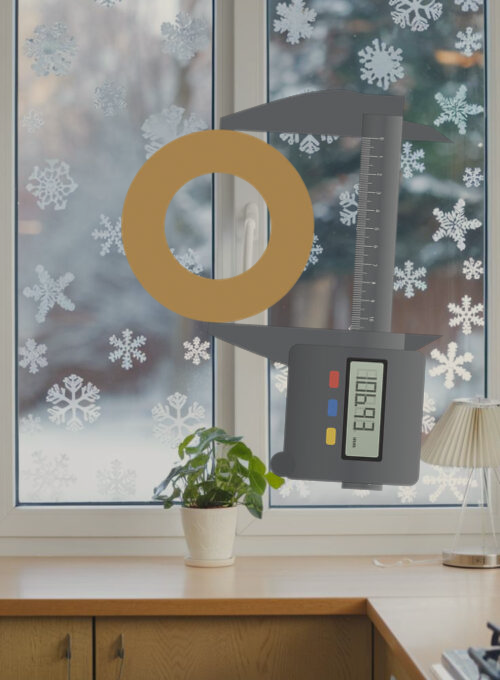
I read 106.93 mm
